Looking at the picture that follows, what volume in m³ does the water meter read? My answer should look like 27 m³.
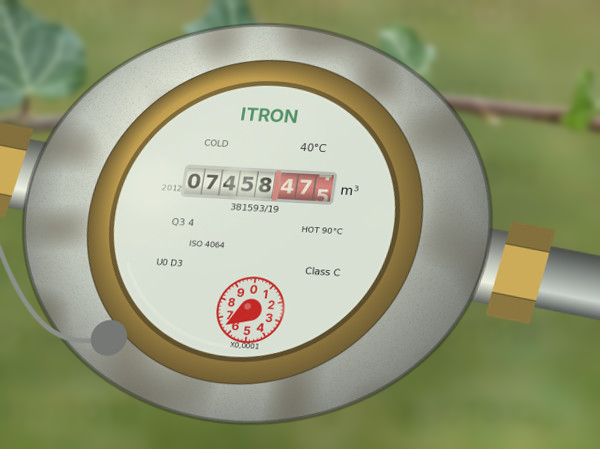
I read 7458.4746 m³
